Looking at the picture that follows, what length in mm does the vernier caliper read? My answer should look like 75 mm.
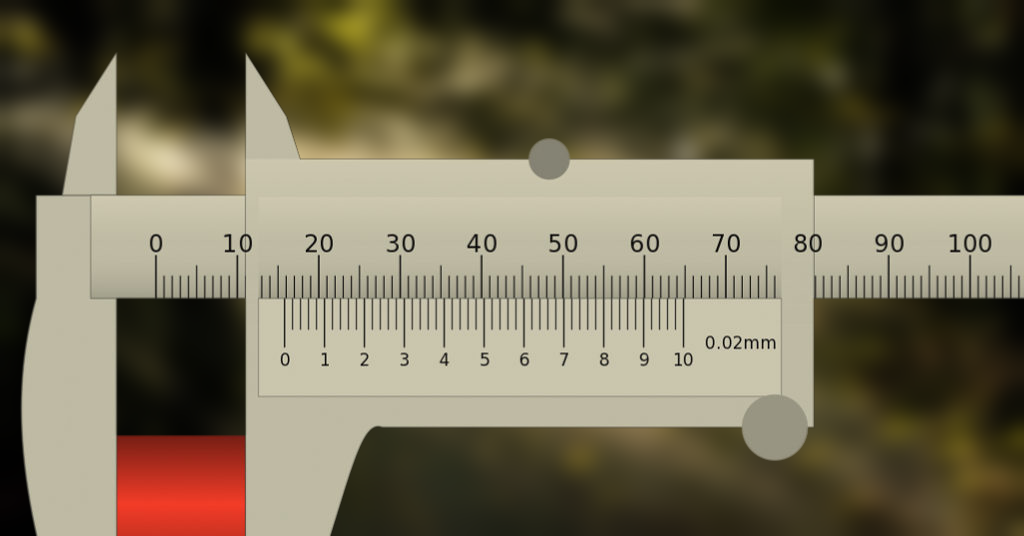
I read 15.8 mm
